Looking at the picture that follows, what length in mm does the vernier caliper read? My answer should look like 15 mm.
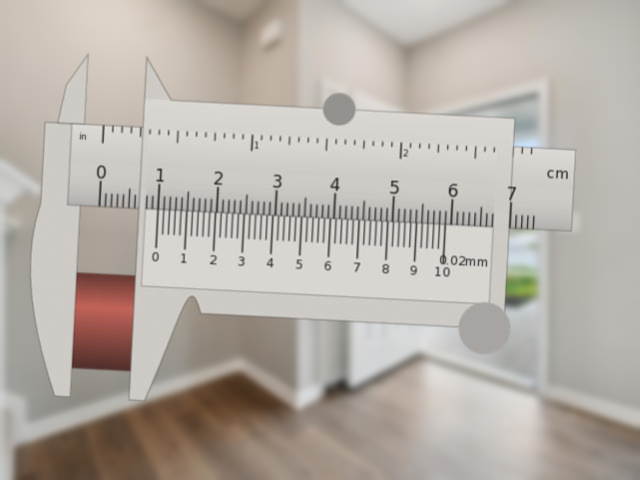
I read 10.0 mm
